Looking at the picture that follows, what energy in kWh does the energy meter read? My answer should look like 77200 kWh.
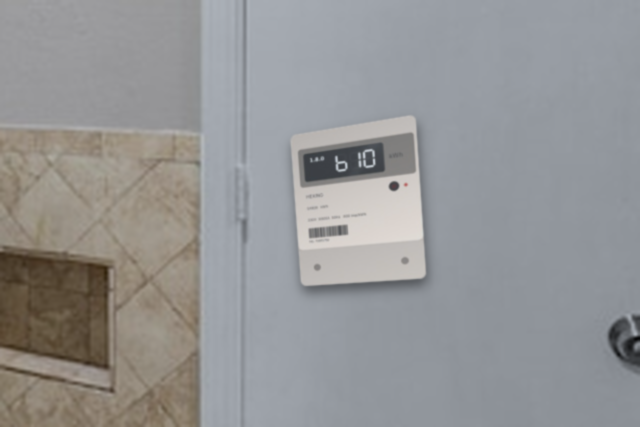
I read 610 kWh
